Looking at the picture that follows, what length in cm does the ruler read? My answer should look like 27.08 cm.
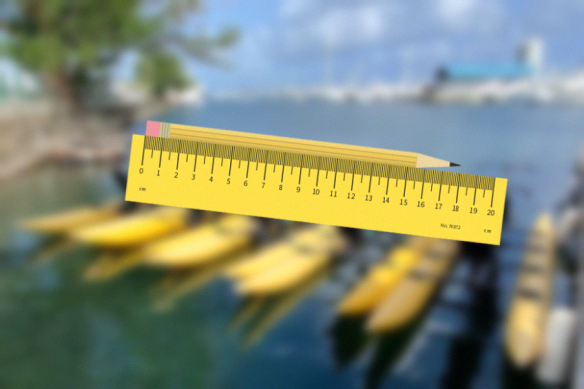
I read 18 cm
